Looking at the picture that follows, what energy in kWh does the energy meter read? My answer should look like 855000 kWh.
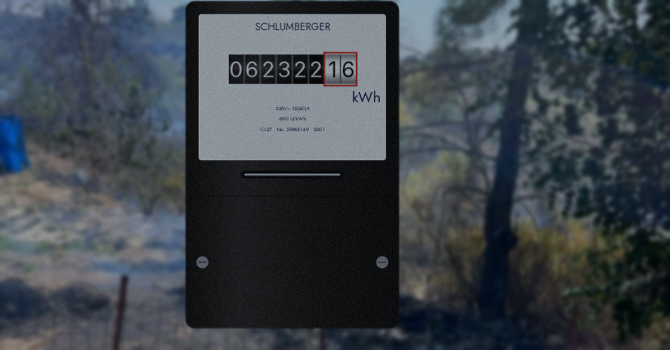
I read 62322.16 kWh
